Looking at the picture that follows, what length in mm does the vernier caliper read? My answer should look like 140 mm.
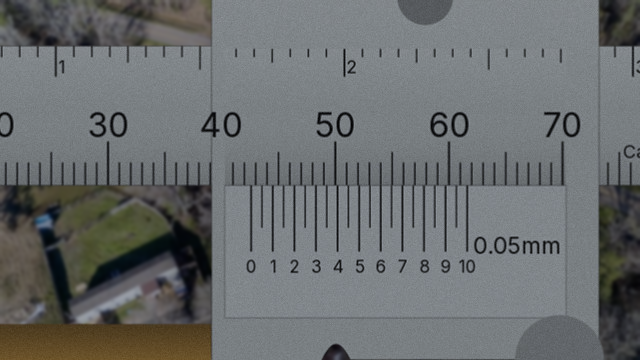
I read 42.6 mm
